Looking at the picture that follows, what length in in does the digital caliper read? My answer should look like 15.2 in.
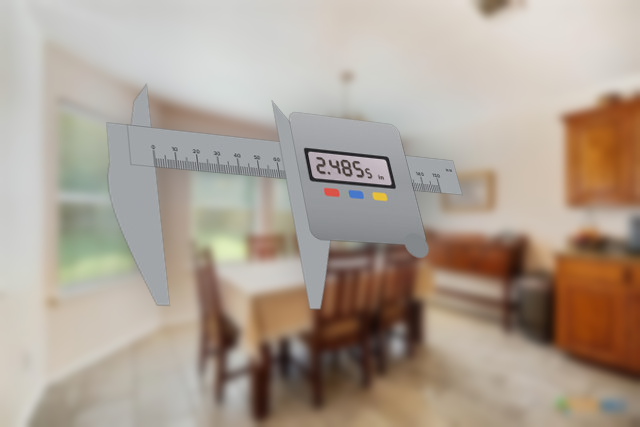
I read 2.4855 in
